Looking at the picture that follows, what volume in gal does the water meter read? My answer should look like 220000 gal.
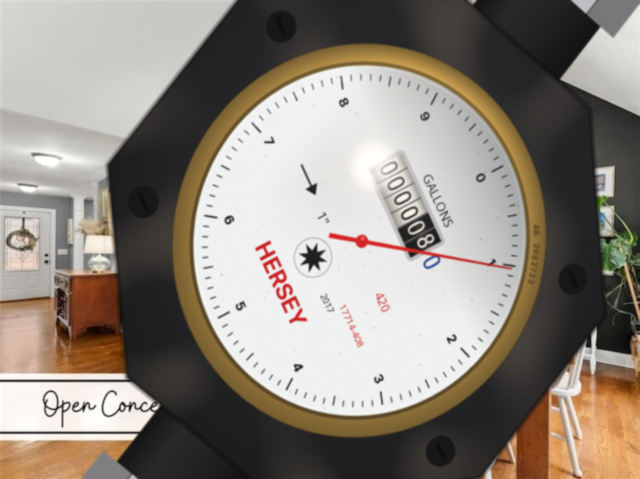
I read 81.0 gal
